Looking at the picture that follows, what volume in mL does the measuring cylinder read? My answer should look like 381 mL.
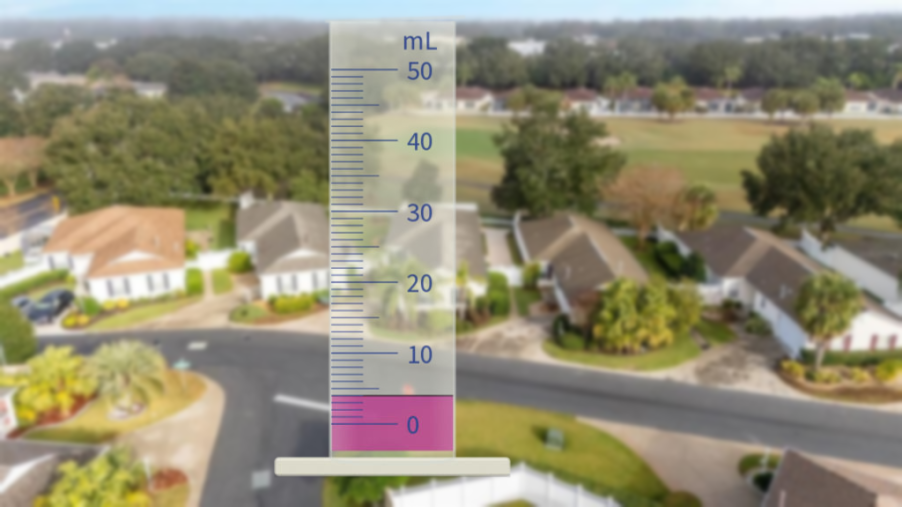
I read 4 mL
